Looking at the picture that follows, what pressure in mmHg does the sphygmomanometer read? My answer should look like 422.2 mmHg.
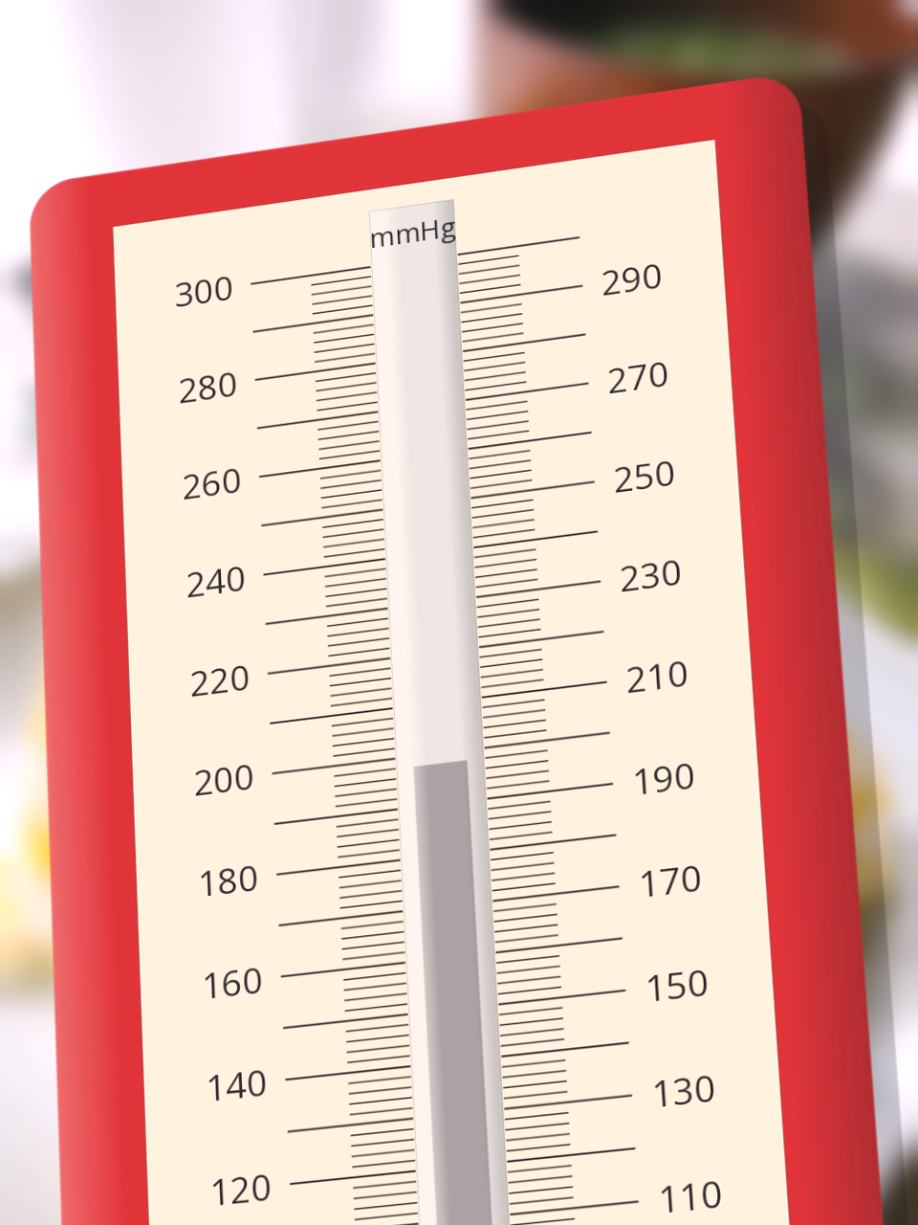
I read 198 mmHg
